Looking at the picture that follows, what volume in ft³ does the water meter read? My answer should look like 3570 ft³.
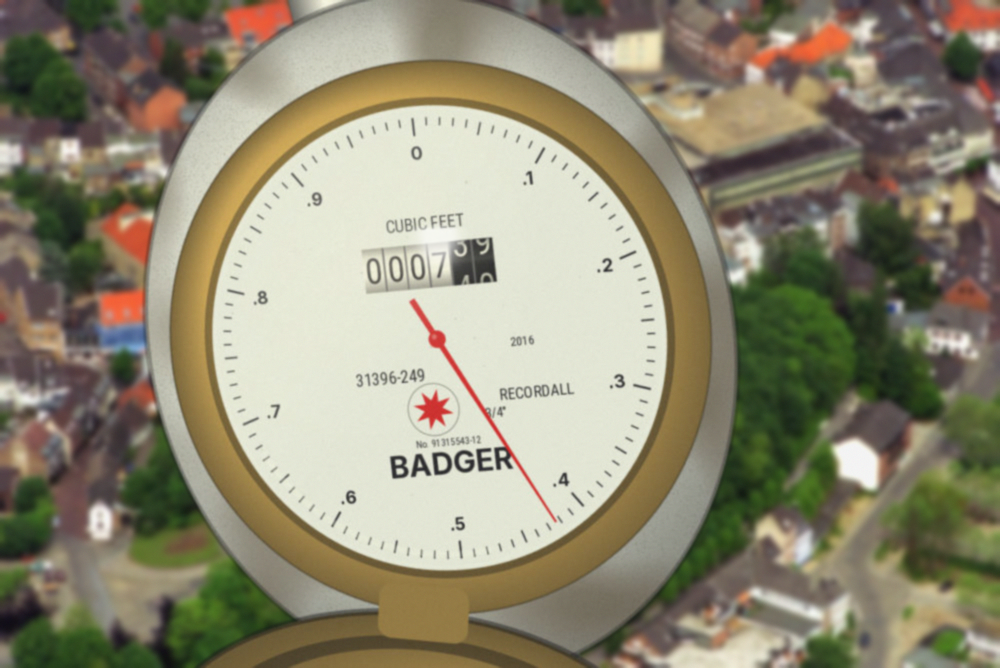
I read 739.42 ft³
